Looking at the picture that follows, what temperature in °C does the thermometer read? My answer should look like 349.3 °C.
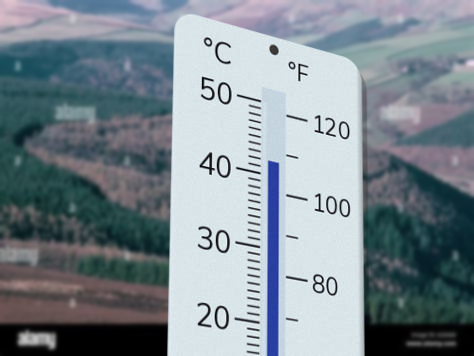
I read 42 °C
